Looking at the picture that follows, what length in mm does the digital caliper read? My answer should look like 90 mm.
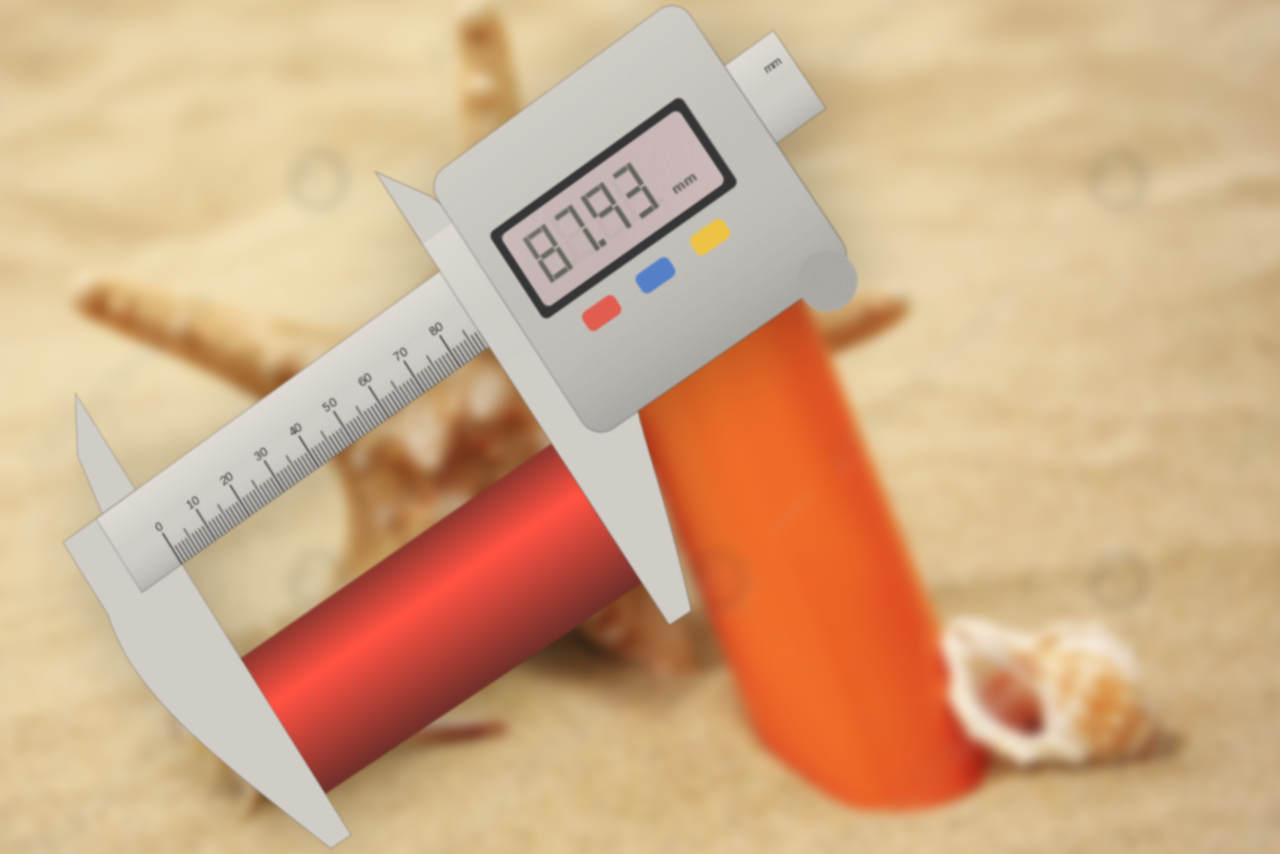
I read 87.93 mm
